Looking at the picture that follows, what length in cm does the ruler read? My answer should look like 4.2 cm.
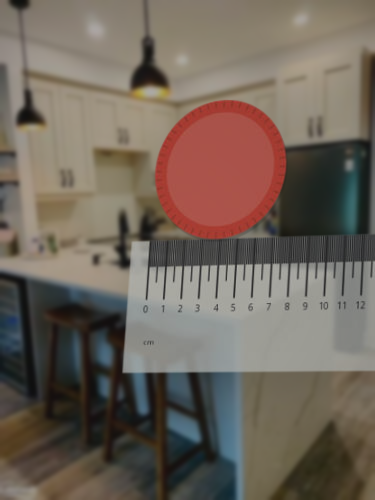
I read 7.5 cm
